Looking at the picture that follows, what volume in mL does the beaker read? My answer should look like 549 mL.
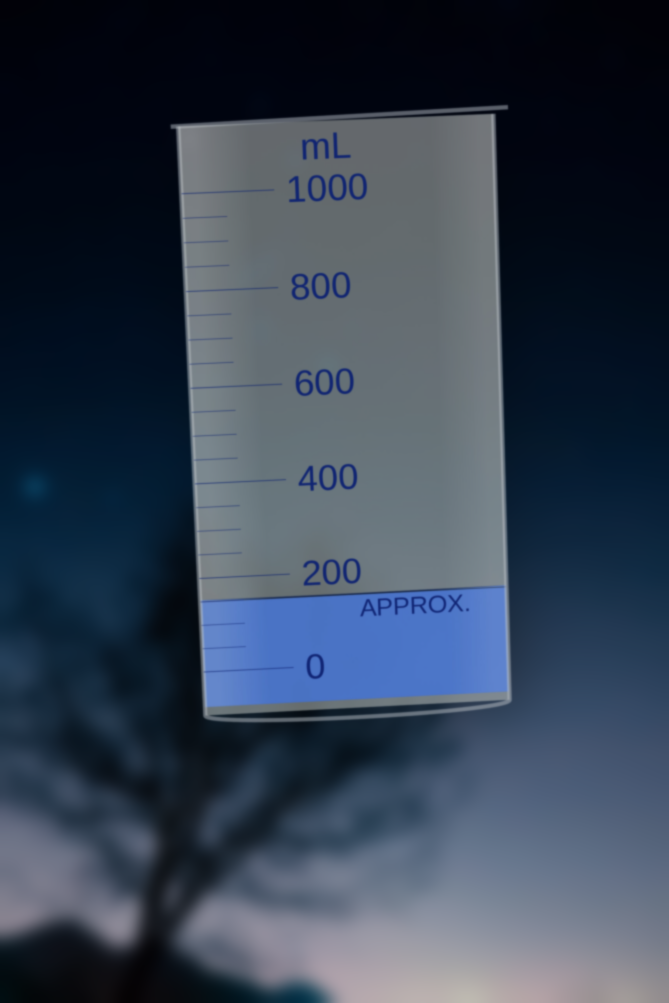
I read 150 mL
